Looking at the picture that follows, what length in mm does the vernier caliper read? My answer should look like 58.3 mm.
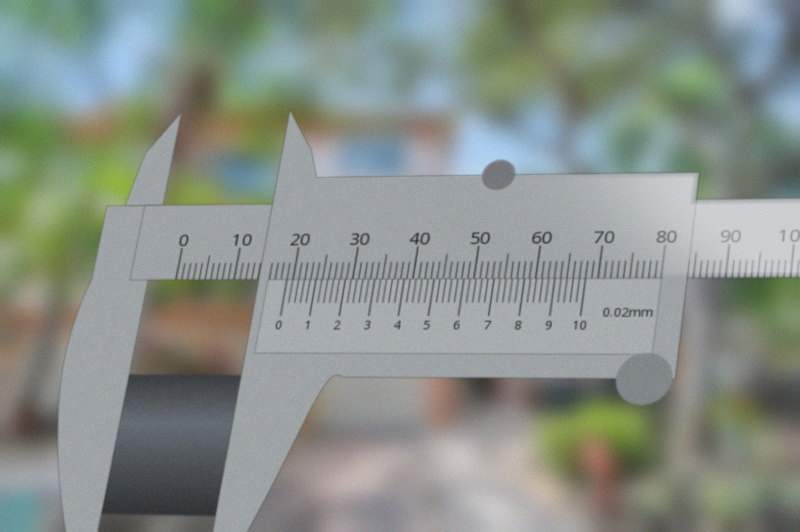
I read 19.0 mm
